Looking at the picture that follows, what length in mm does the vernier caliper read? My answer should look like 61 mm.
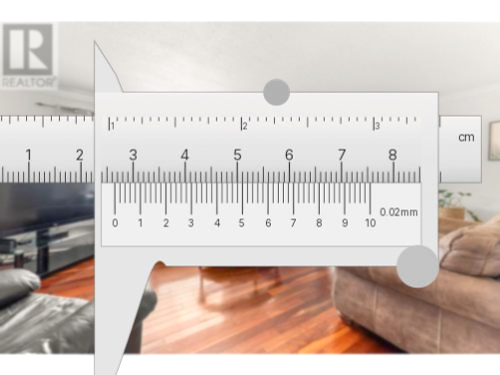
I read 26.5 mm
